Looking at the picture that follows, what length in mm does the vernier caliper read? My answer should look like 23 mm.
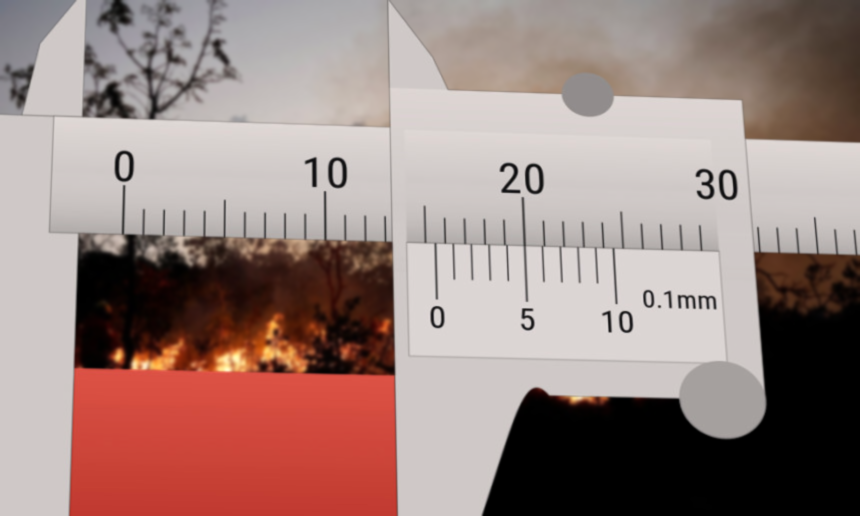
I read 15.5 mm
